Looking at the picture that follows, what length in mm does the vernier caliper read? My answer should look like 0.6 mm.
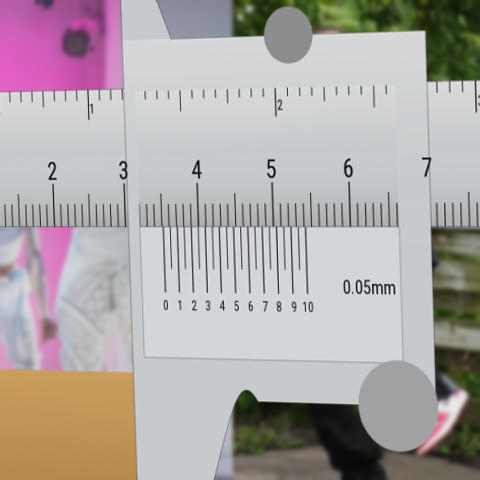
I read 35.2 mm
